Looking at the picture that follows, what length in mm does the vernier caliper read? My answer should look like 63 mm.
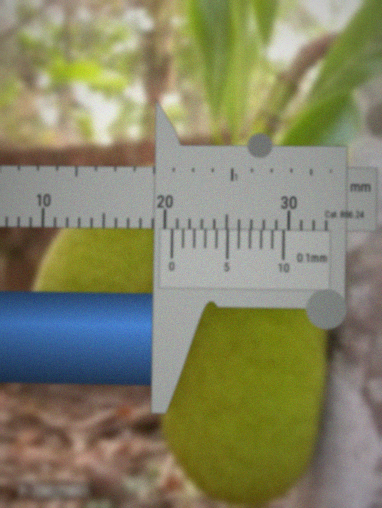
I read 20.6 mm
